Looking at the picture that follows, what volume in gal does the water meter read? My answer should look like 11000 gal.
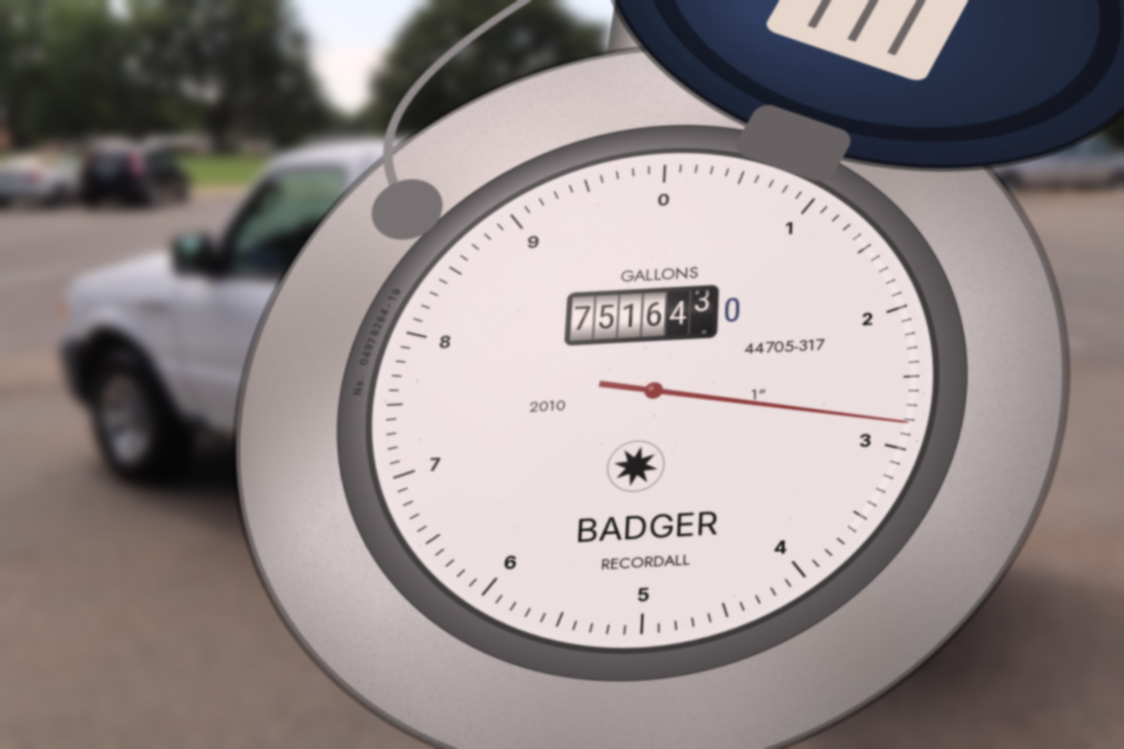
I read 7516432.8 gal
